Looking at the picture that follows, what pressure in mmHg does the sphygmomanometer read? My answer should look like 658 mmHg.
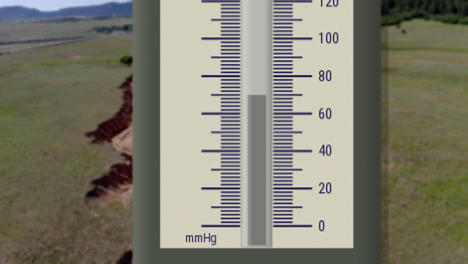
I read 70 mmHg
